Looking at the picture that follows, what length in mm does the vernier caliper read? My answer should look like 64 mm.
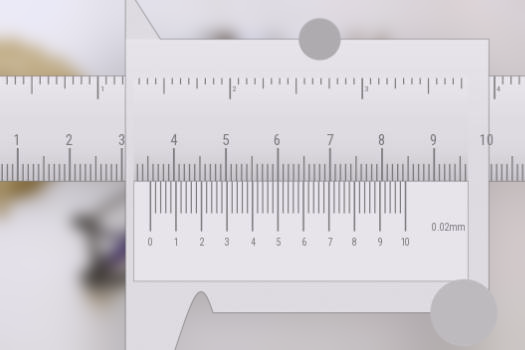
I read 35.5 mm
